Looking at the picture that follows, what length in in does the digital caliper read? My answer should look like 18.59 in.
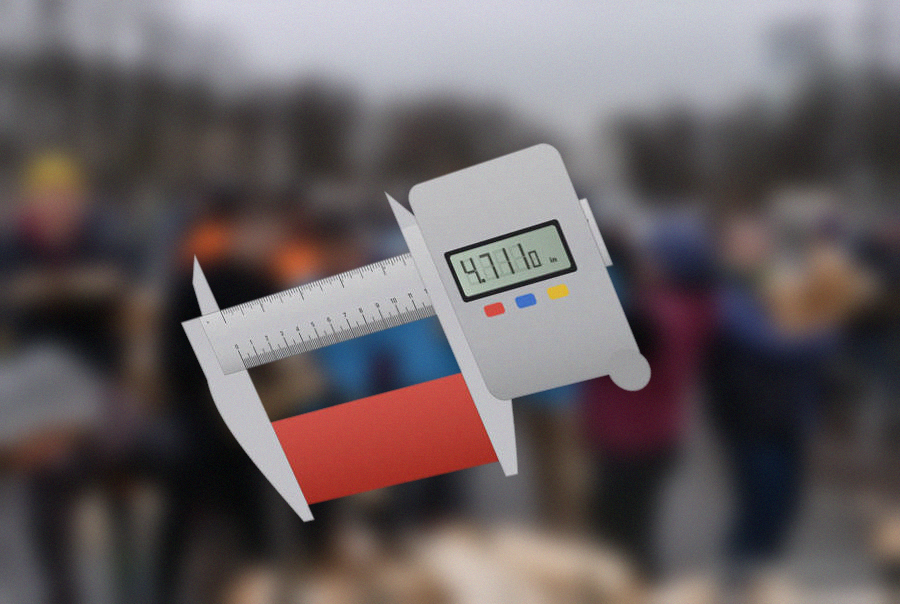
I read 4.7110 in
